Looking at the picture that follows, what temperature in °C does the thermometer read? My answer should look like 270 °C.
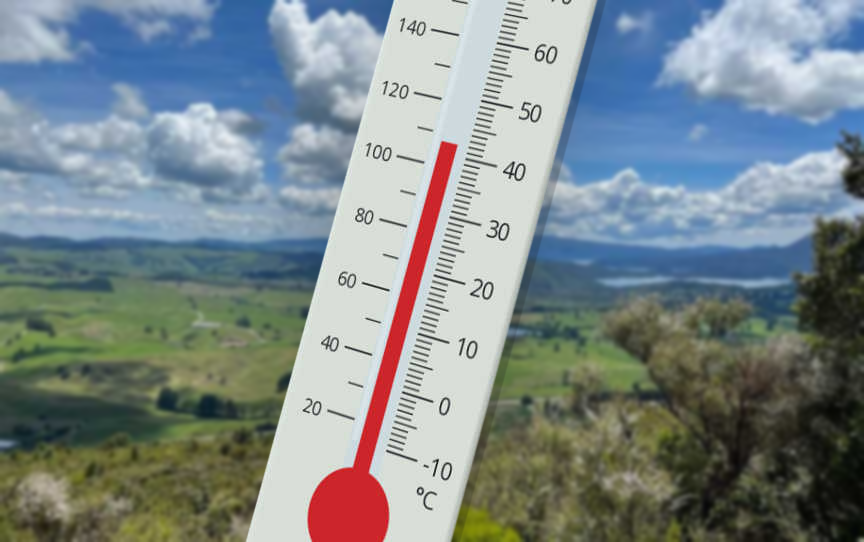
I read 42 °C
